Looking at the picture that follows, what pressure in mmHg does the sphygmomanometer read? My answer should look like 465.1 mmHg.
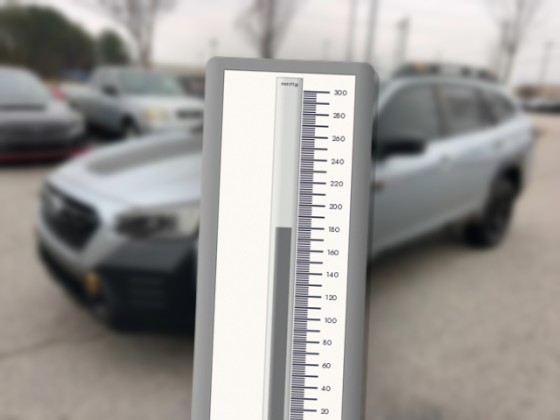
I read 180 mmHg
